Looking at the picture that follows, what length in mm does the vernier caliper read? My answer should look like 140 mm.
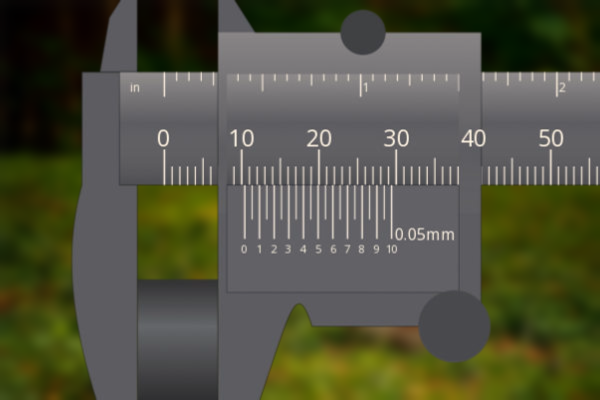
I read 10.4 mm
